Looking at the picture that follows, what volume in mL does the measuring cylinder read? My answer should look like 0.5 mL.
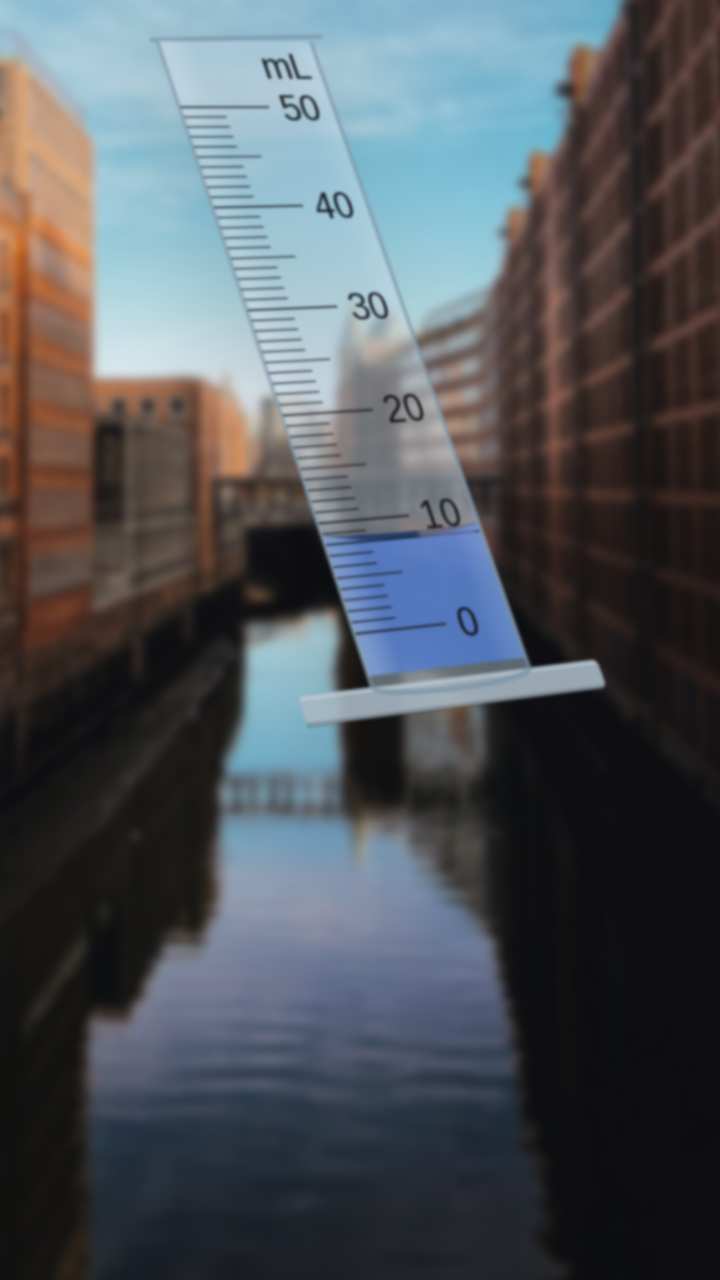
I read 8 mL
